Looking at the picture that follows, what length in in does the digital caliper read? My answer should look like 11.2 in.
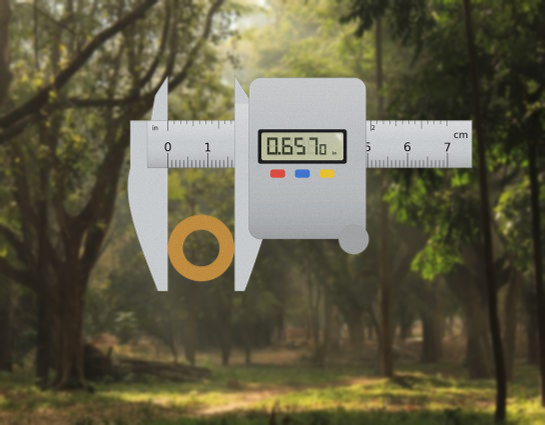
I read 0.6570 in
